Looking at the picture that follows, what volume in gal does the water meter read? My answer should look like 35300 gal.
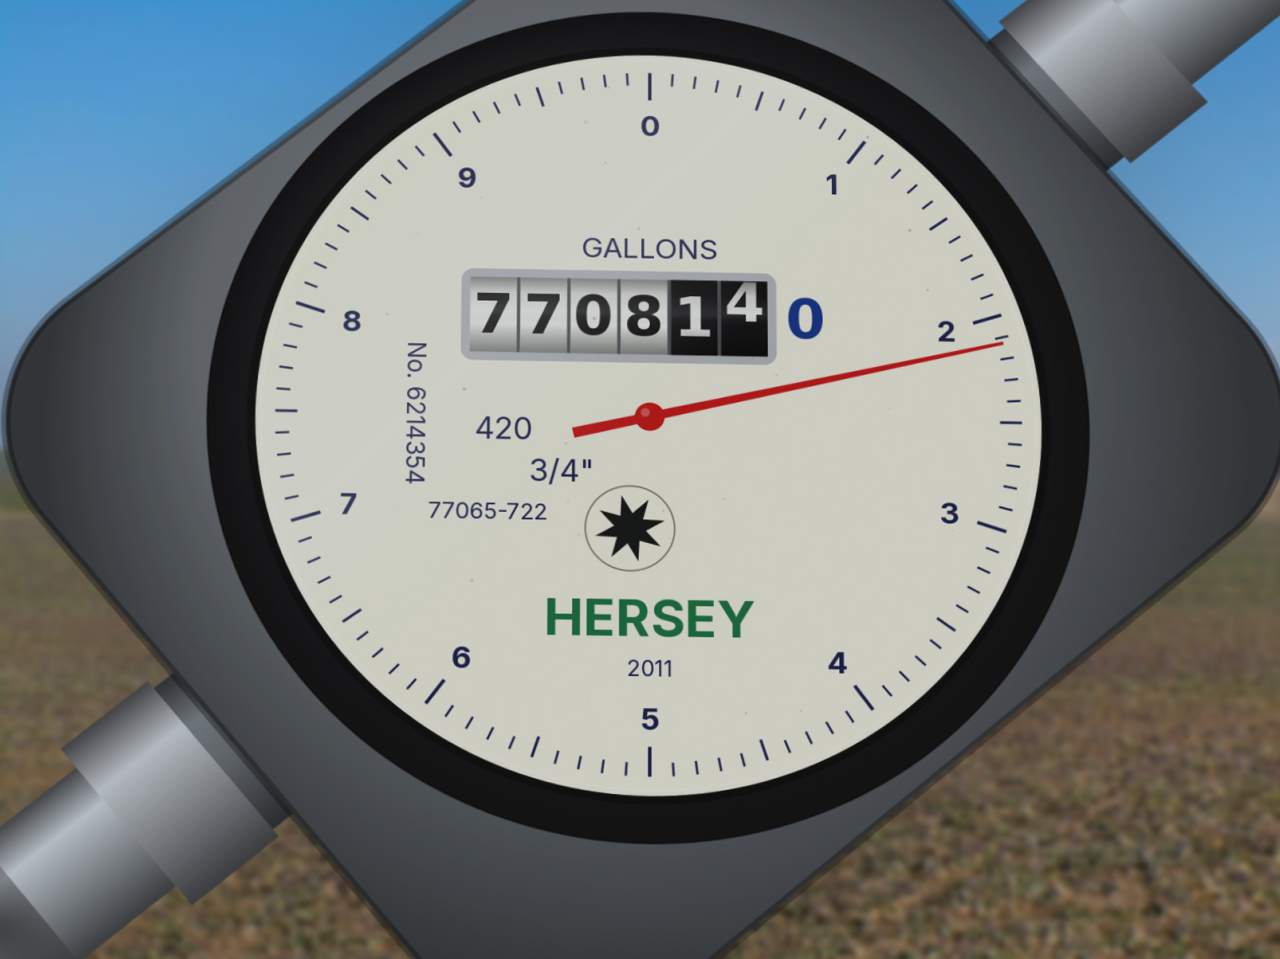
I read 7708142.1 gal
